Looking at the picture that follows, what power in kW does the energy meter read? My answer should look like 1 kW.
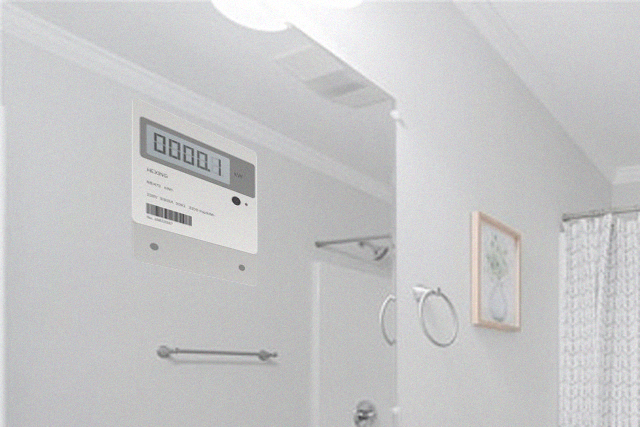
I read 0.1 kW
